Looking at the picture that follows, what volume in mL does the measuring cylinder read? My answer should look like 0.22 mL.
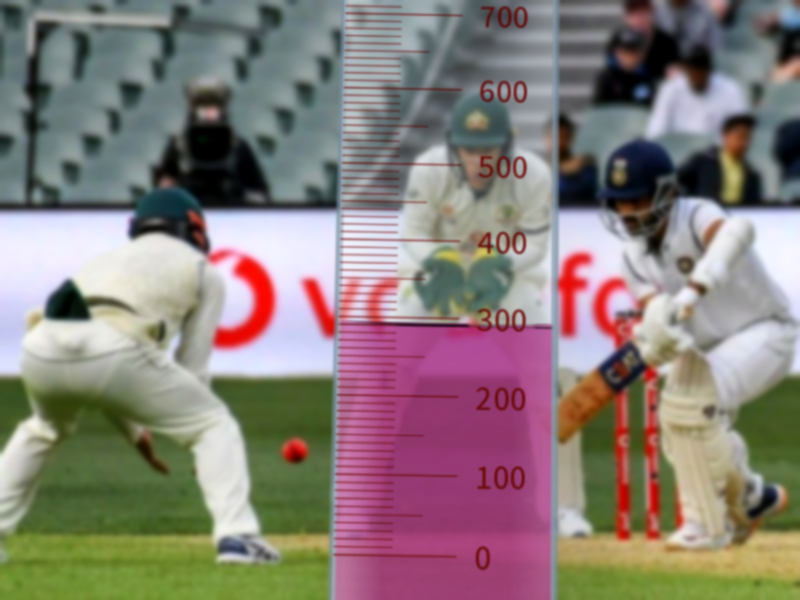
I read 290 mL
